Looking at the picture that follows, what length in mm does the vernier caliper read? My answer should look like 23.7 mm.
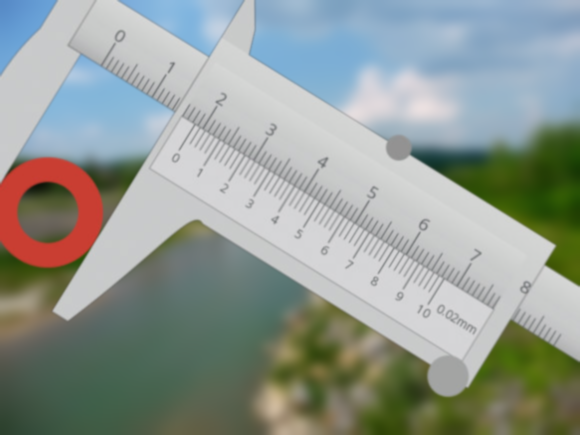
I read 18.5 mm
